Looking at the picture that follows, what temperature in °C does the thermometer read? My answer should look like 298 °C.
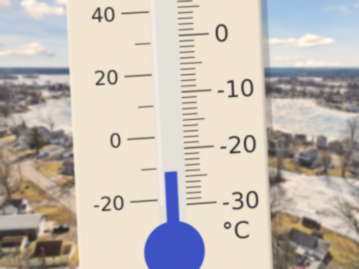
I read -24 °C
